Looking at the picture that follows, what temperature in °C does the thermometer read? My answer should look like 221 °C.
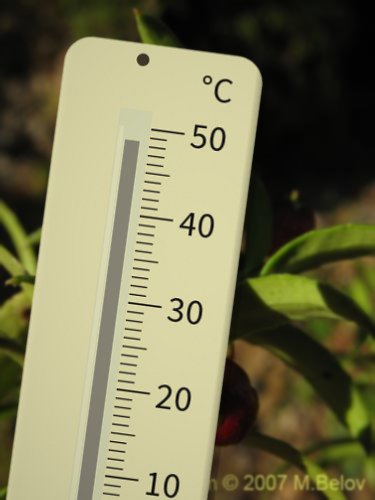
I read 48.5 °C
